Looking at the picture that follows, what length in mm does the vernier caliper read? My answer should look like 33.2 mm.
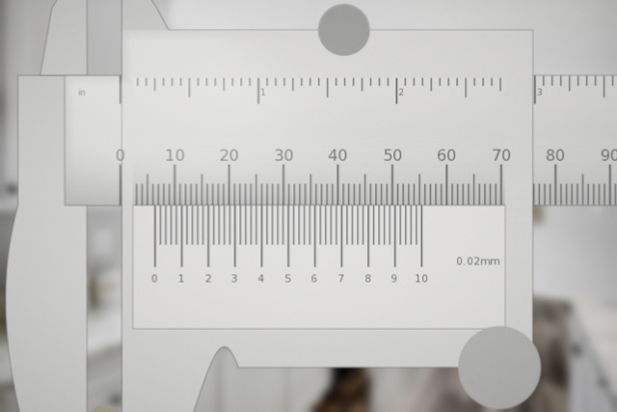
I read 6.4 mm
